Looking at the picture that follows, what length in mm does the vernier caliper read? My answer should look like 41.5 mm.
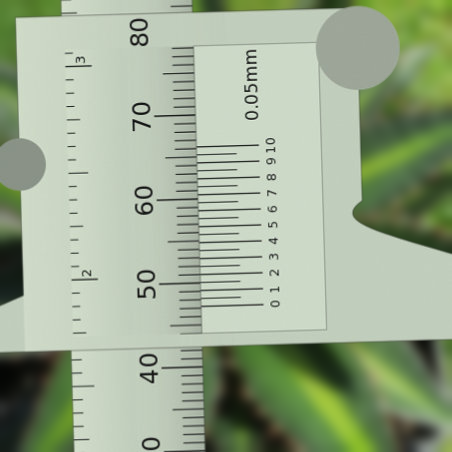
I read 47.2 mm
